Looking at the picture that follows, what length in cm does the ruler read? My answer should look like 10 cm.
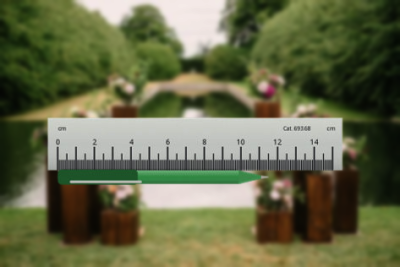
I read 11.5 cm
